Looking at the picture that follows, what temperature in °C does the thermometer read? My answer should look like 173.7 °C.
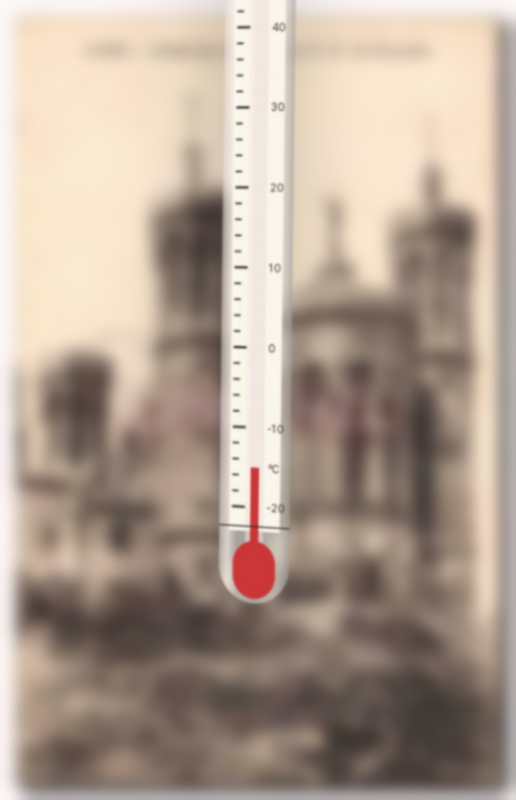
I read -15 °C
